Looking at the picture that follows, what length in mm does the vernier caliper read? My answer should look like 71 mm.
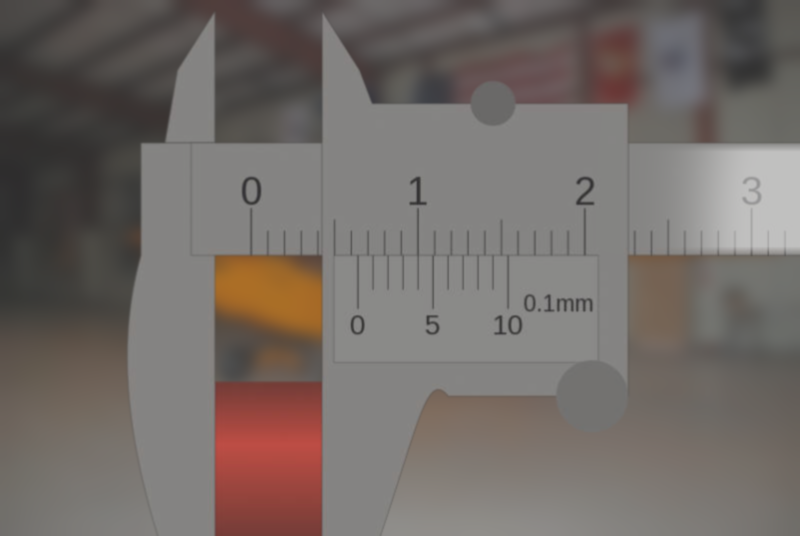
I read 6.4 mm
